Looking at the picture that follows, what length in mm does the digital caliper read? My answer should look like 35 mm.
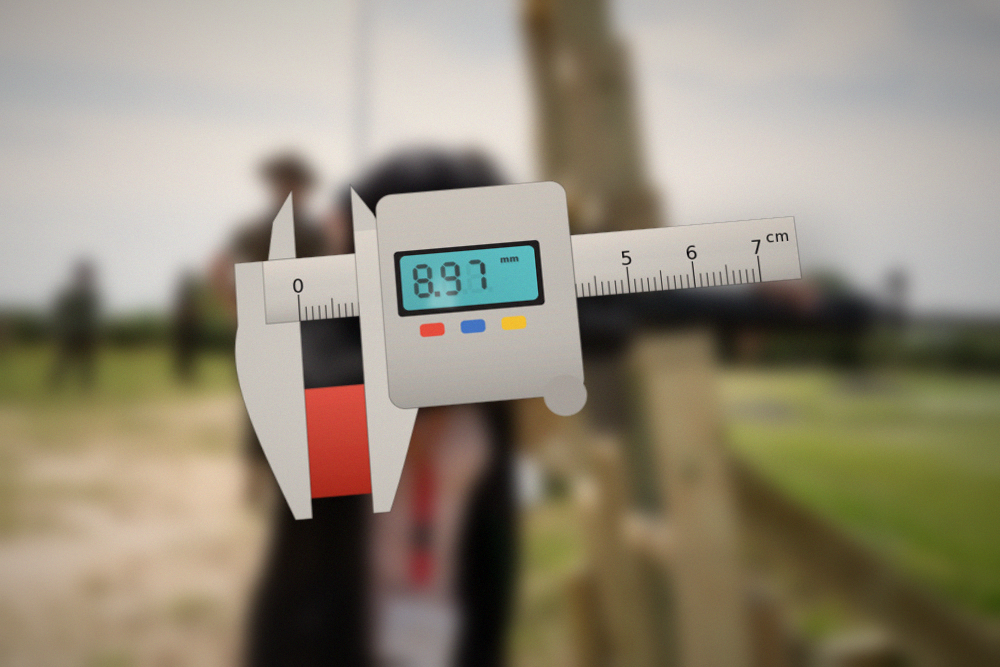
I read 8.97 mm
